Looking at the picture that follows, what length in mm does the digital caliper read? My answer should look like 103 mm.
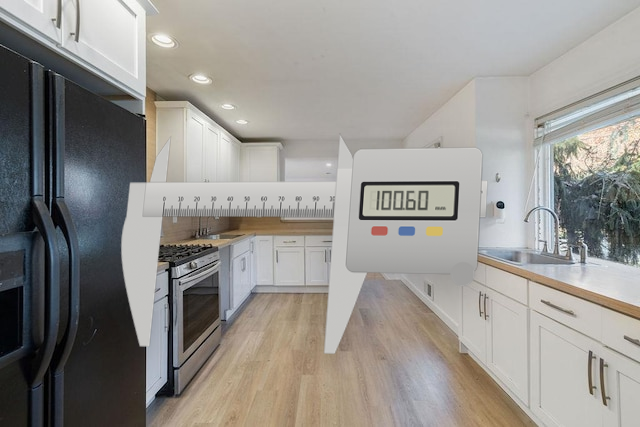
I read 100.60 mm
